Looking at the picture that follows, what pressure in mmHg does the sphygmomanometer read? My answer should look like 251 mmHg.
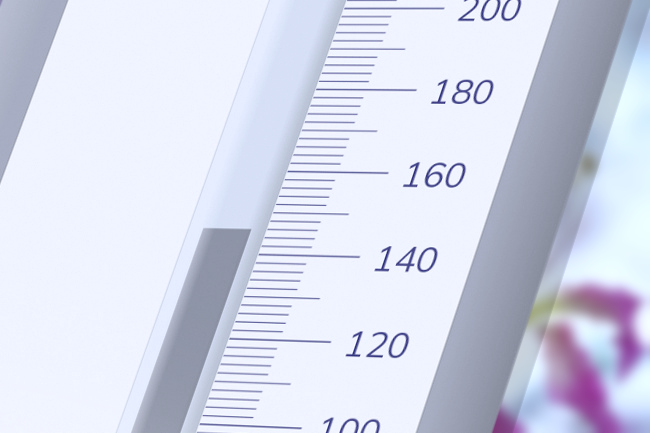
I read 146 mmHg
